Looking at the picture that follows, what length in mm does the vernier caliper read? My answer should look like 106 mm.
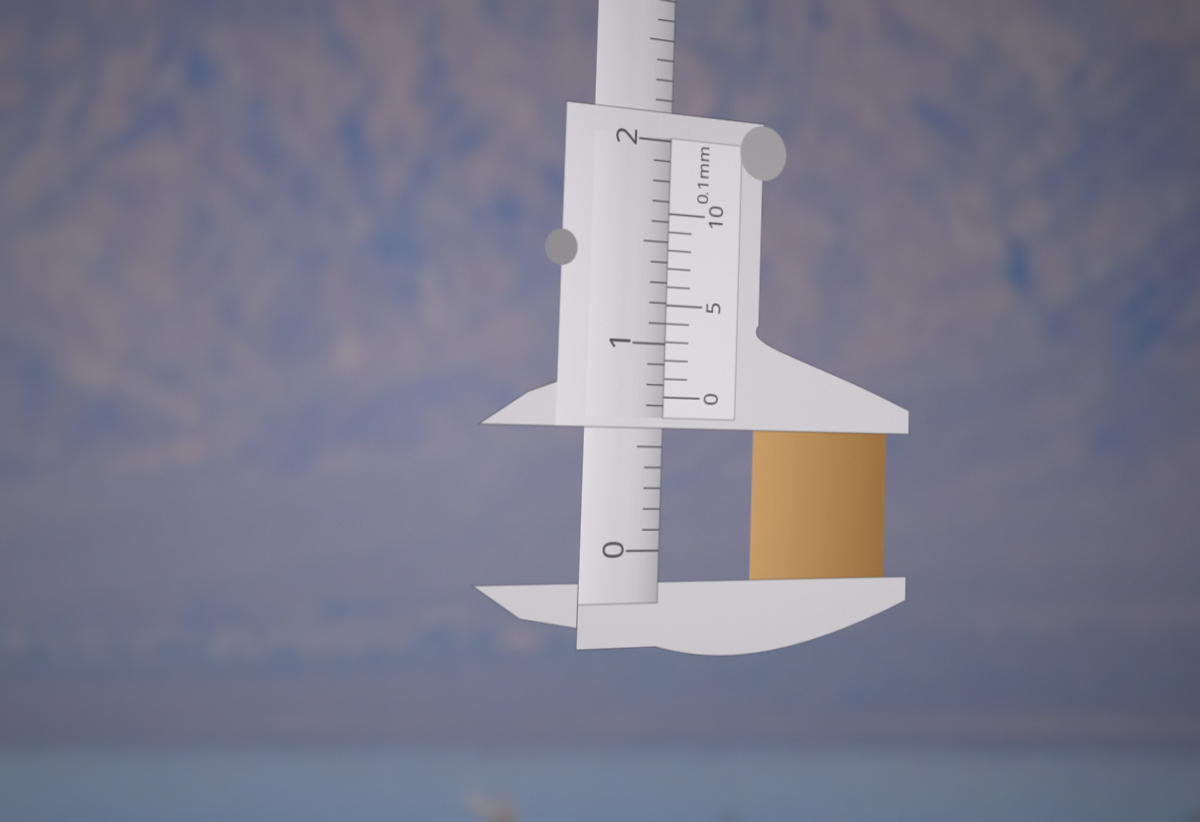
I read 7.4 mm
